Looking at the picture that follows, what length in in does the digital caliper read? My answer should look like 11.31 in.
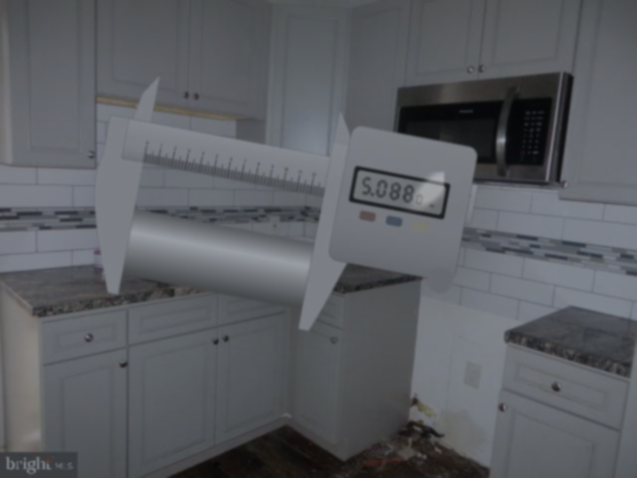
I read 5.0880 in
